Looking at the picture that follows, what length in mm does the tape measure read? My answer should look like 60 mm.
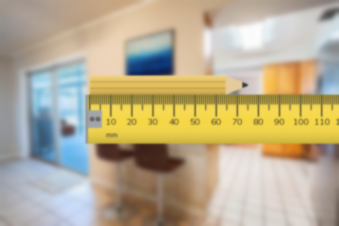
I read 75 mm
